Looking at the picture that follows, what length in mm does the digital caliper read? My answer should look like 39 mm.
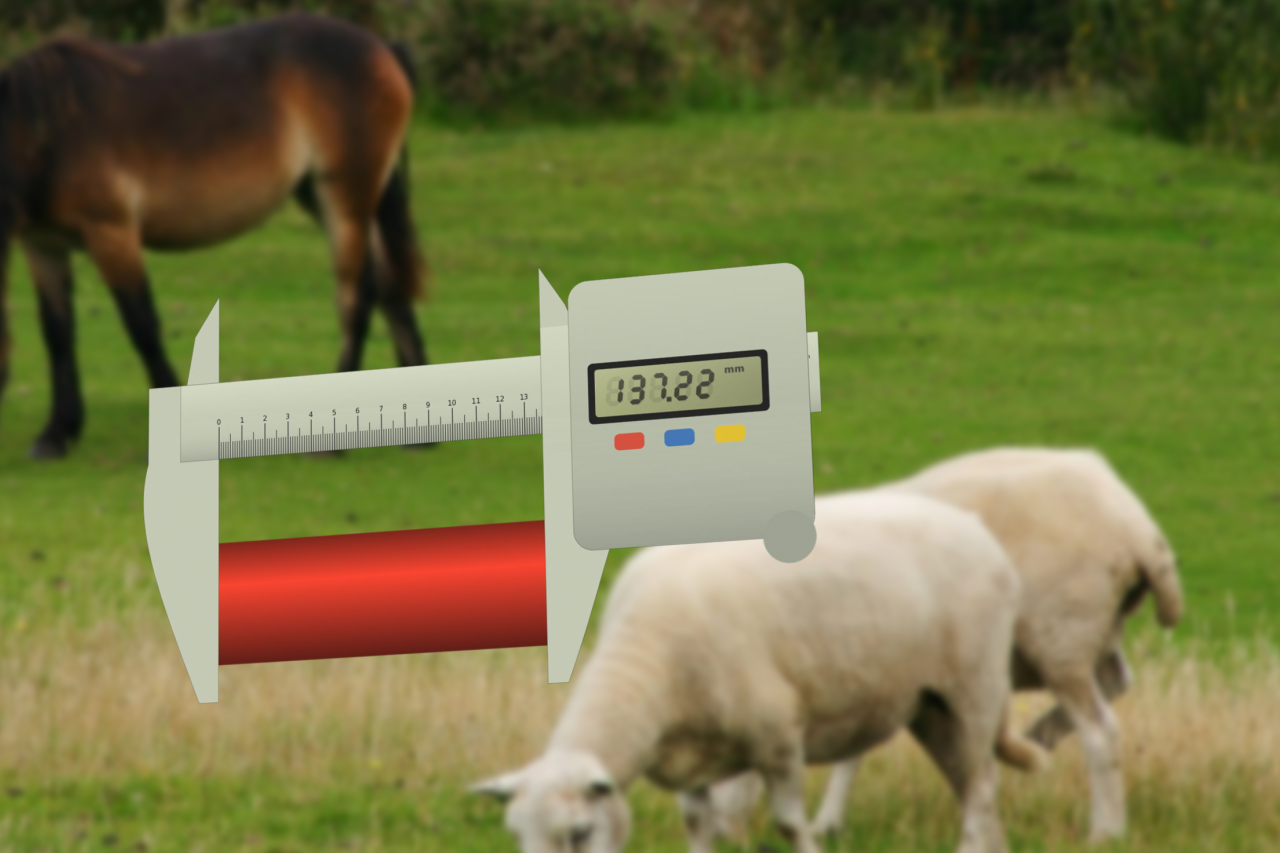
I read 137.22 mm
